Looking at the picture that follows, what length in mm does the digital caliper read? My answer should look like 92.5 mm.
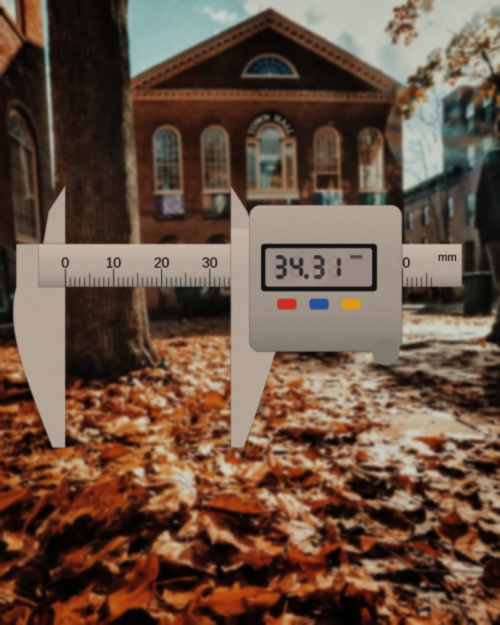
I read 34.31 mm
